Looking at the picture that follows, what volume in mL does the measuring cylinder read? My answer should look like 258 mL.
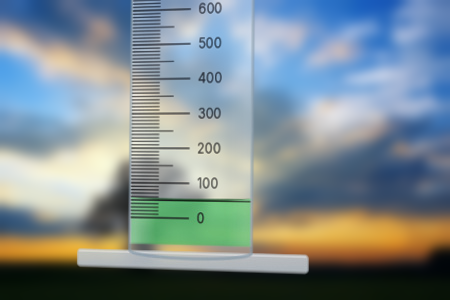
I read 50 mL
